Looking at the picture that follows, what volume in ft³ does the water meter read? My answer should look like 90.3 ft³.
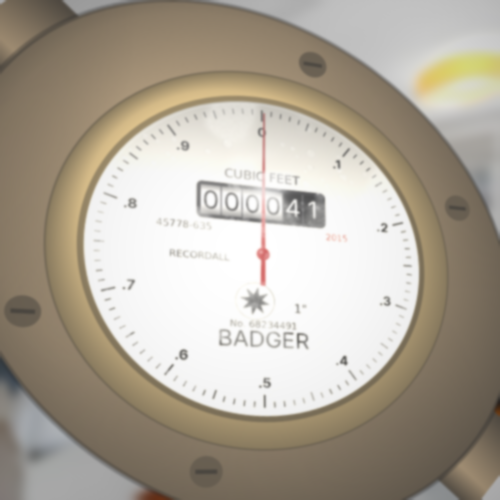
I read 41.00 ft³
